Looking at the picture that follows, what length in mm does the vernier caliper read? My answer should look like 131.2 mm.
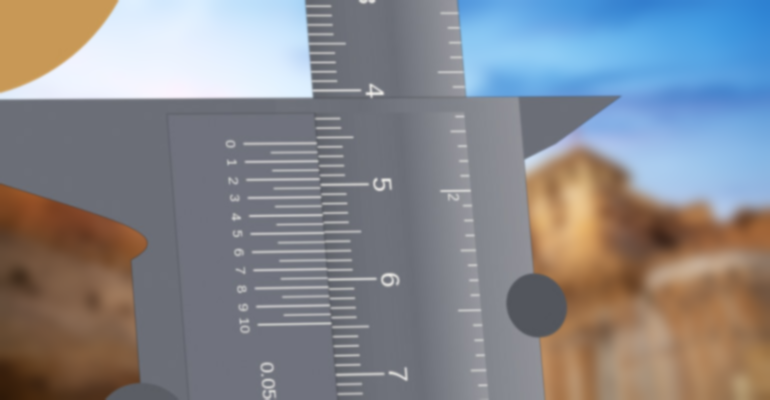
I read 45.6 mm
